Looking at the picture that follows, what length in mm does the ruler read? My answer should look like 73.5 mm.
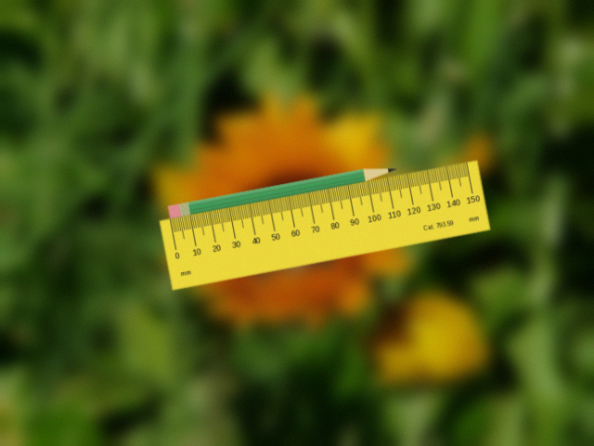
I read 115 mm
